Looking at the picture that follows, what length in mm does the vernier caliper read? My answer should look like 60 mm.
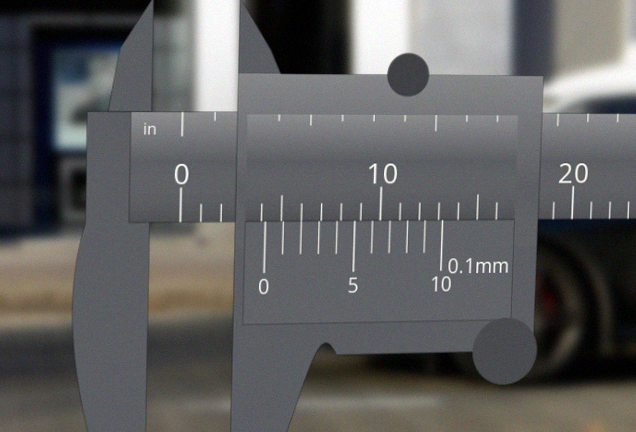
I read 4.2 mm
